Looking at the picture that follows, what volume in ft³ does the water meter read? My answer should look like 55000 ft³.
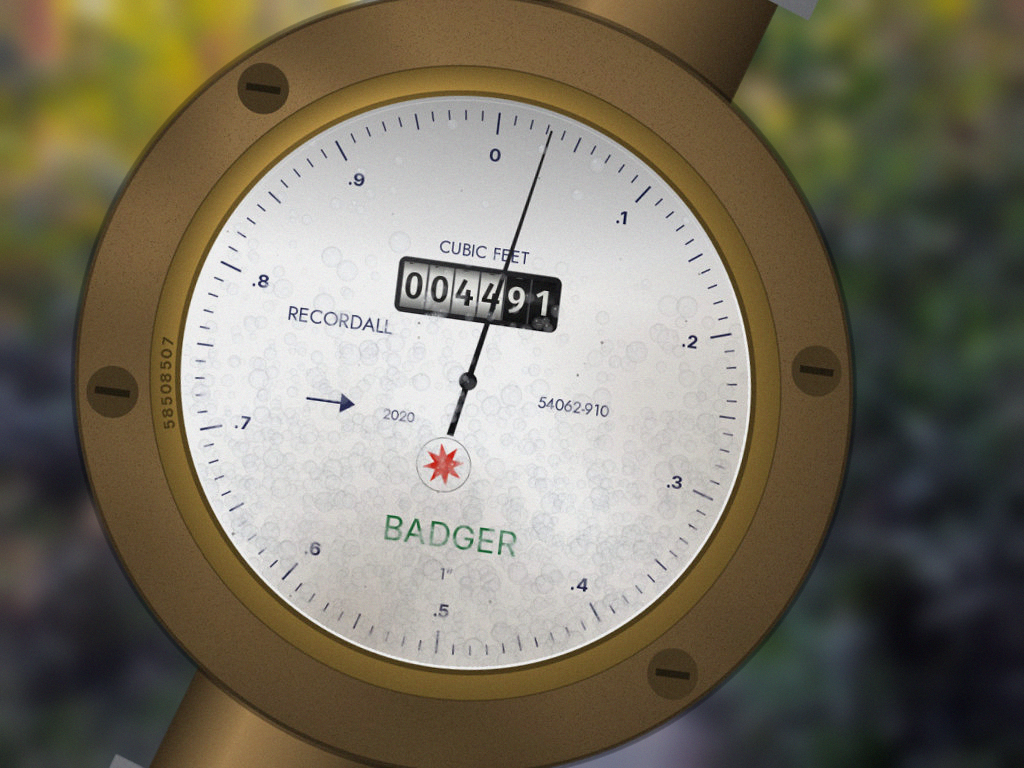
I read 4491.03 ft³
